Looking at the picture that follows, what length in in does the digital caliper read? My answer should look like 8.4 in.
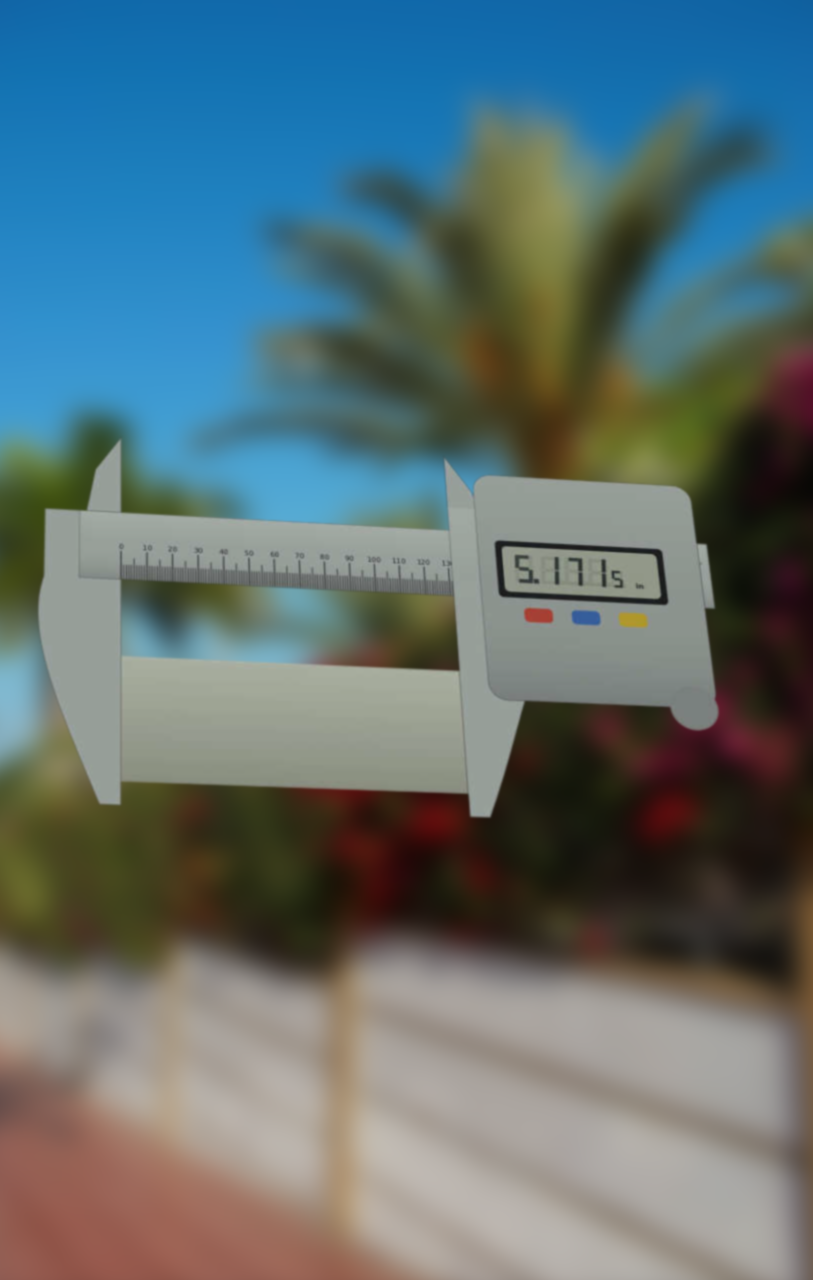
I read 5.1715 in
